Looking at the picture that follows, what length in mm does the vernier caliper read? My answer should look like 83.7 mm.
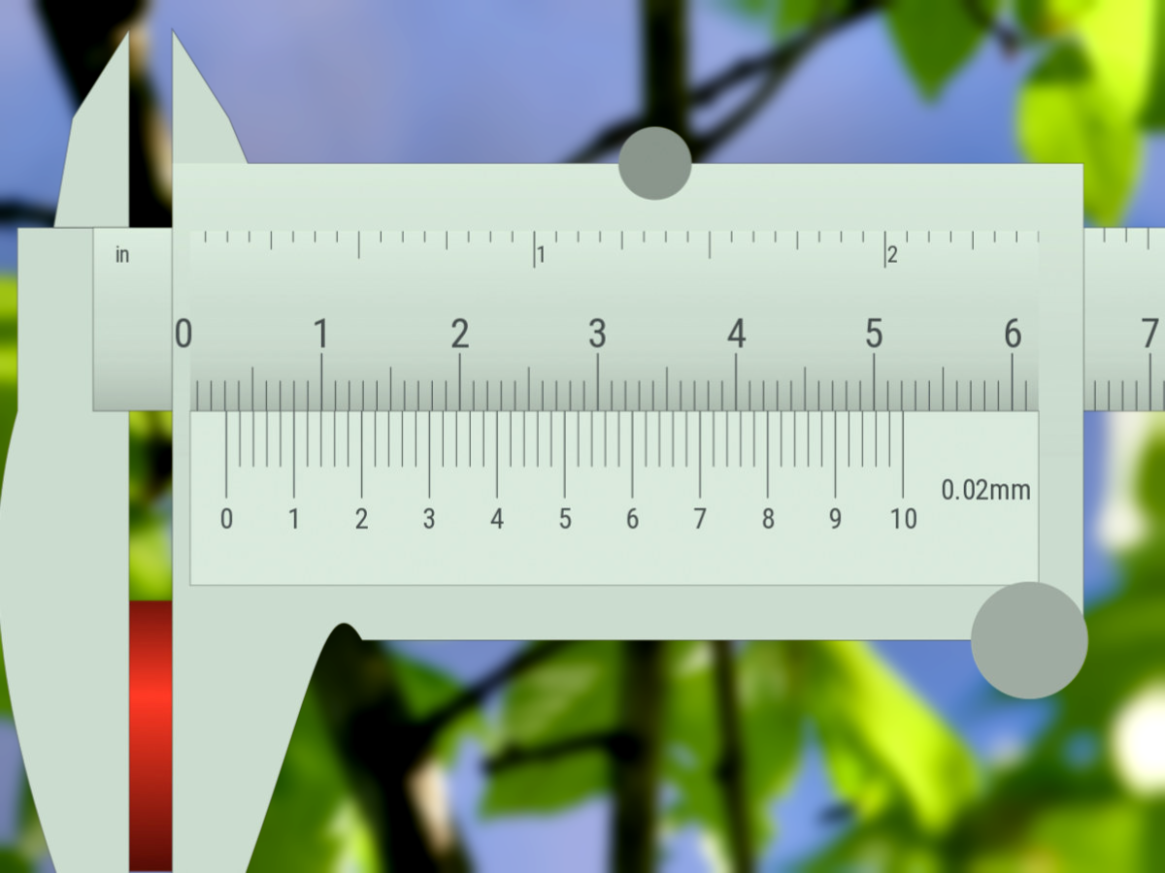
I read 3.1 mm
